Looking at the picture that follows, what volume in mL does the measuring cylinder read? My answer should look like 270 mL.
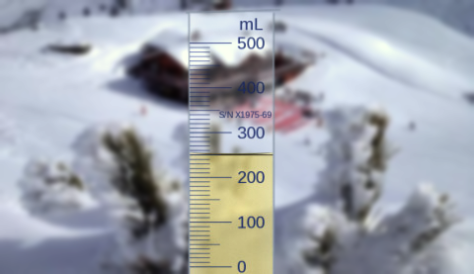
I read 250 mL
